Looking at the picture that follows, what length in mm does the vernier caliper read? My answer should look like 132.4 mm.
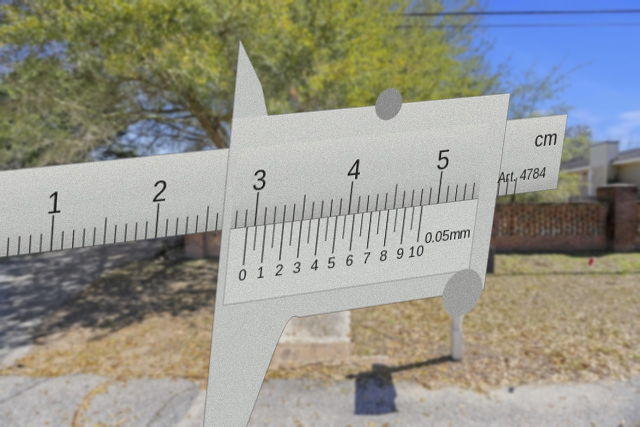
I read 29.2 mm
